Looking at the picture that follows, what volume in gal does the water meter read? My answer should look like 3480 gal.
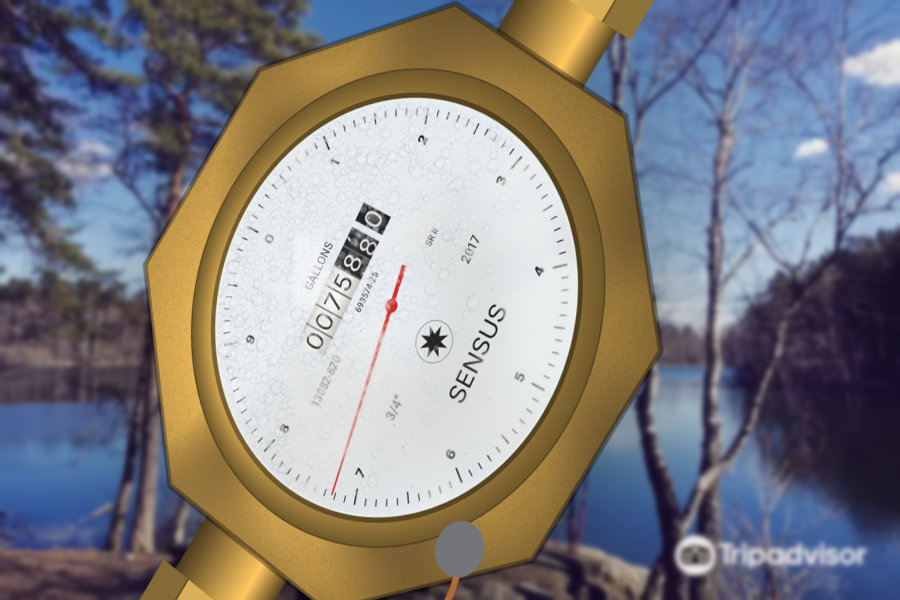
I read 75877.2 gal
